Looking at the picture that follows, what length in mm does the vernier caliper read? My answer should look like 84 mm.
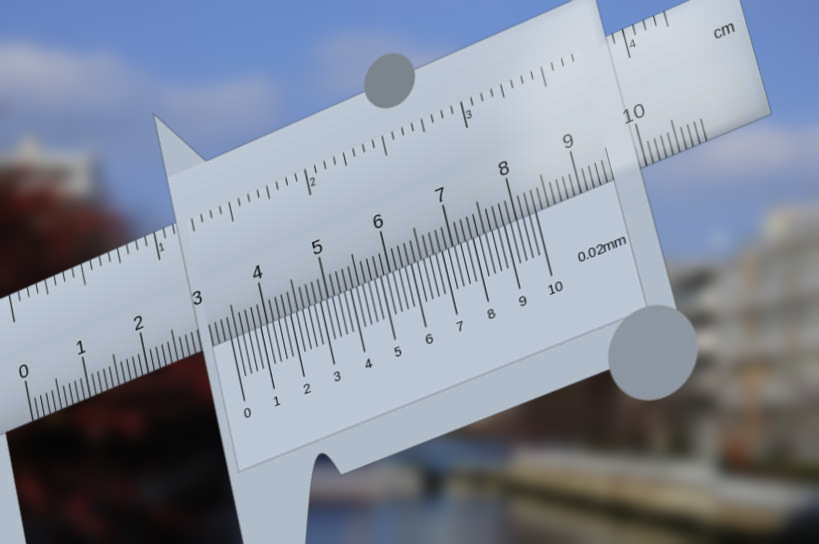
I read 34.0 mm
